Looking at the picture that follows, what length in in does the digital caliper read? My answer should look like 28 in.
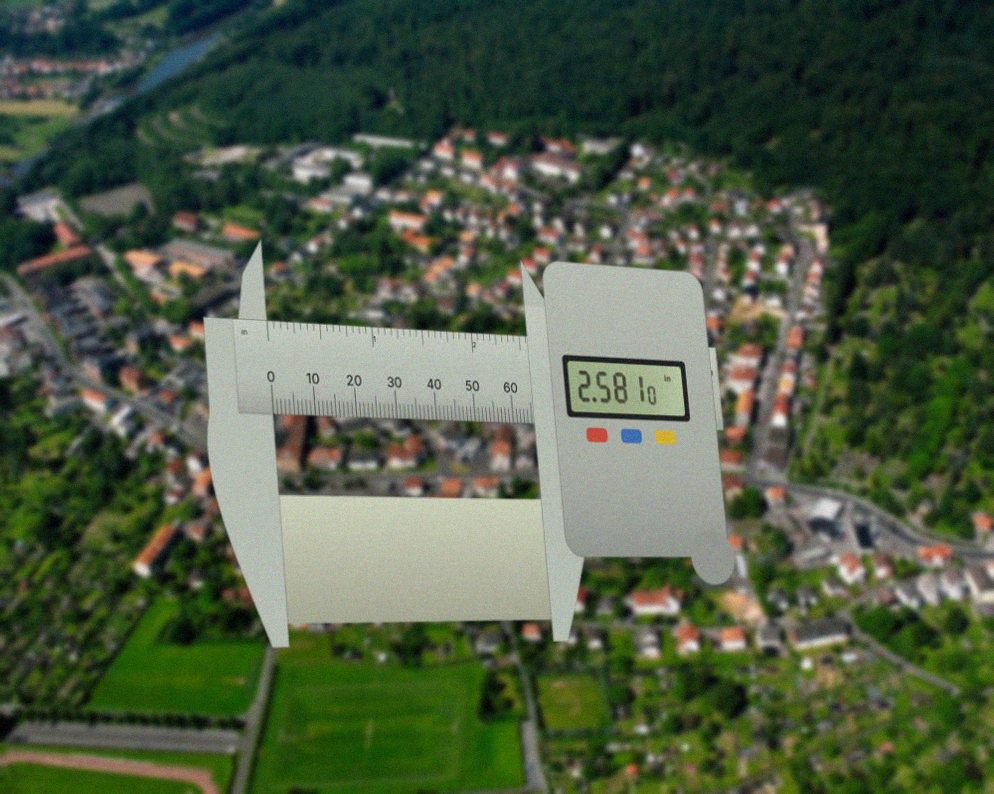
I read 2.5810 in
